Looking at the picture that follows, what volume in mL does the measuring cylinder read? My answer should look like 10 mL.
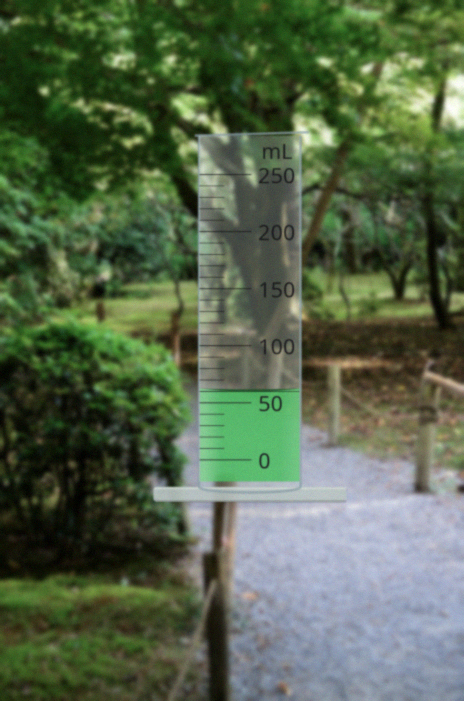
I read 60 mL
